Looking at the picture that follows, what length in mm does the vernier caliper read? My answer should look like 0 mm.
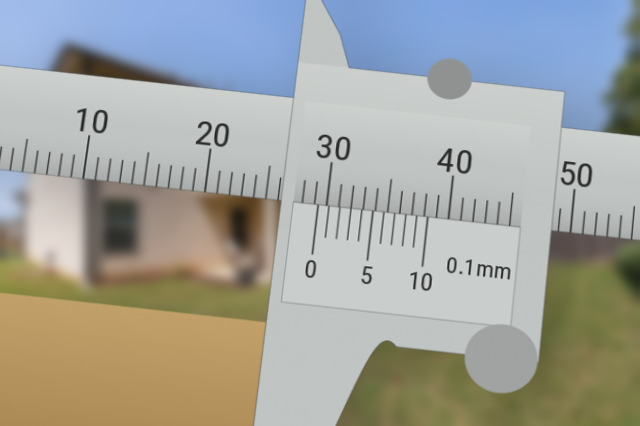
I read 29.3 mm
